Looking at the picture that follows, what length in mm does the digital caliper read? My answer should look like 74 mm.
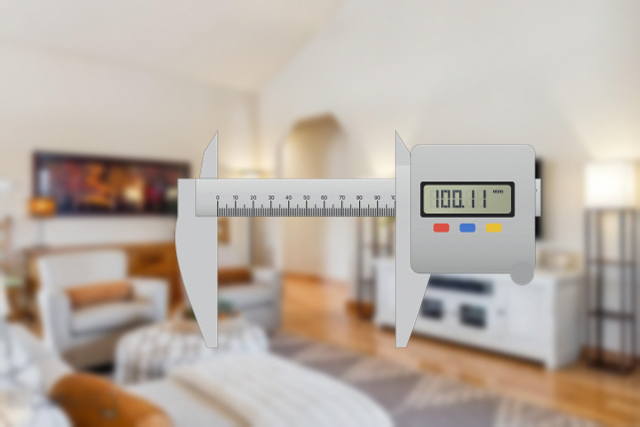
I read 100.11 mm
